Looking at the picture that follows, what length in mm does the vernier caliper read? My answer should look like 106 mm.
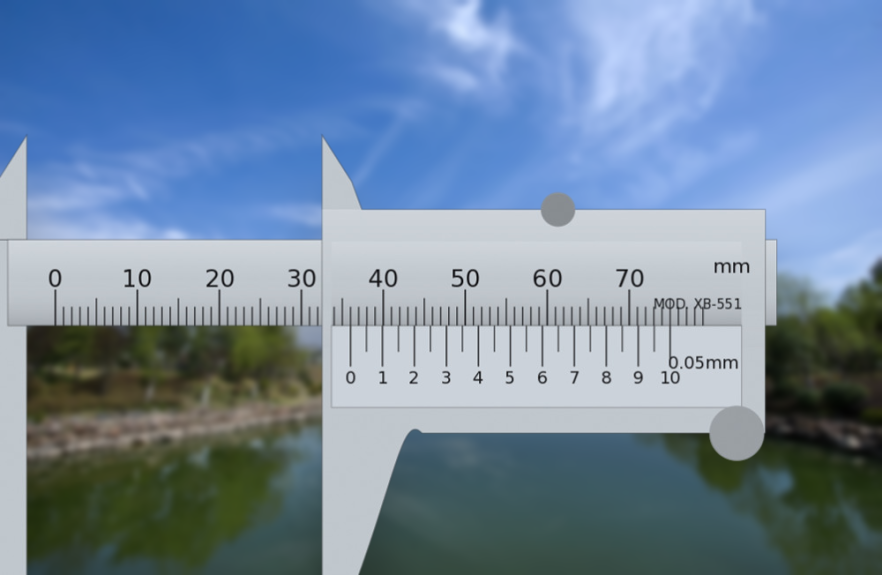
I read 36.0 mm
